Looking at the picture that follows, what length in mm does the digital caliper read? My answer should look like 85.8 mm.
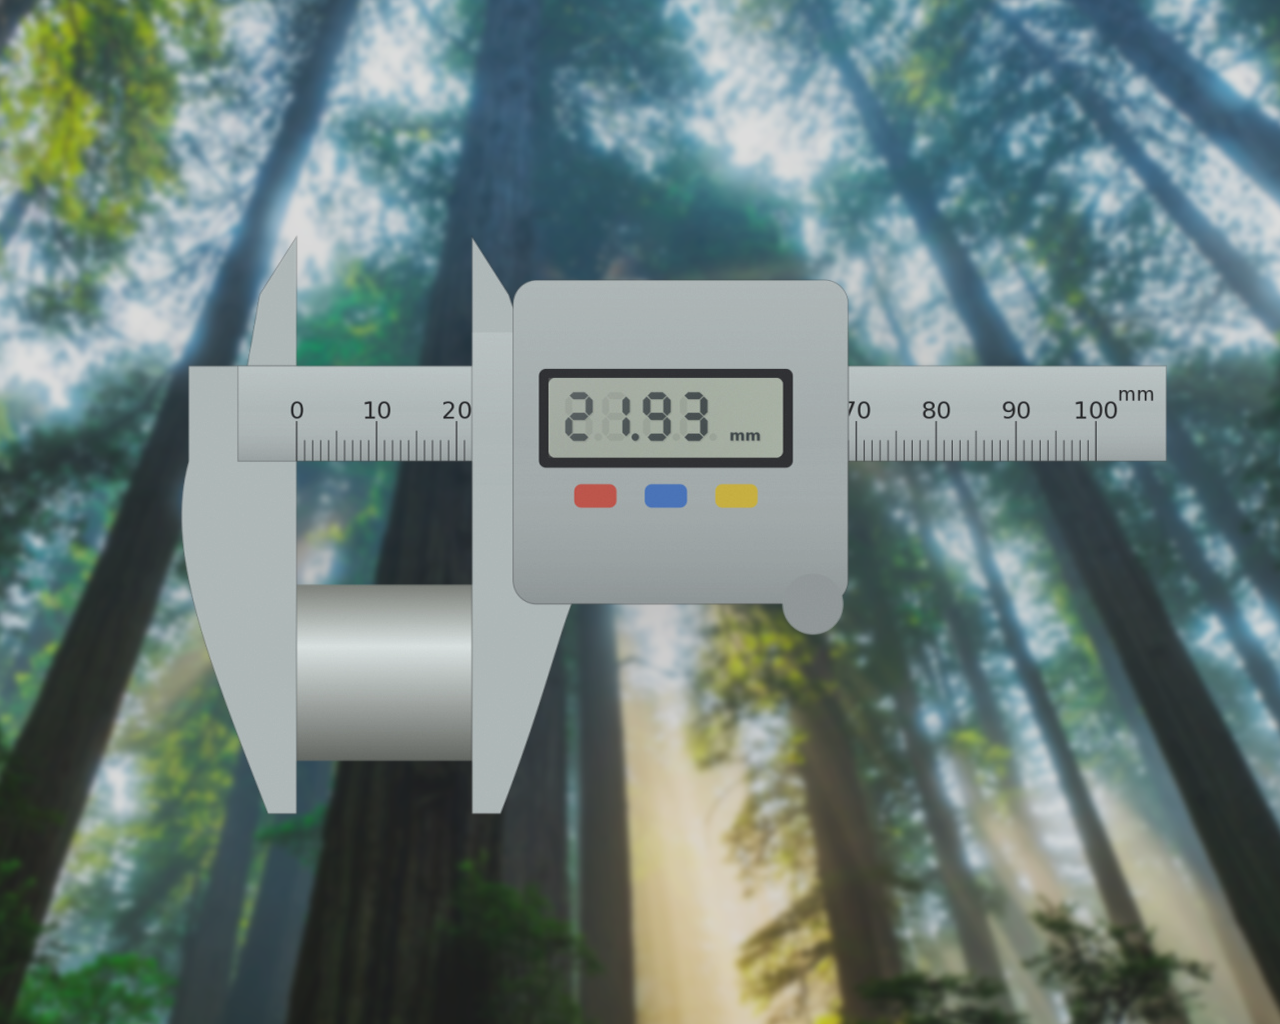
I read 21.93 mm
